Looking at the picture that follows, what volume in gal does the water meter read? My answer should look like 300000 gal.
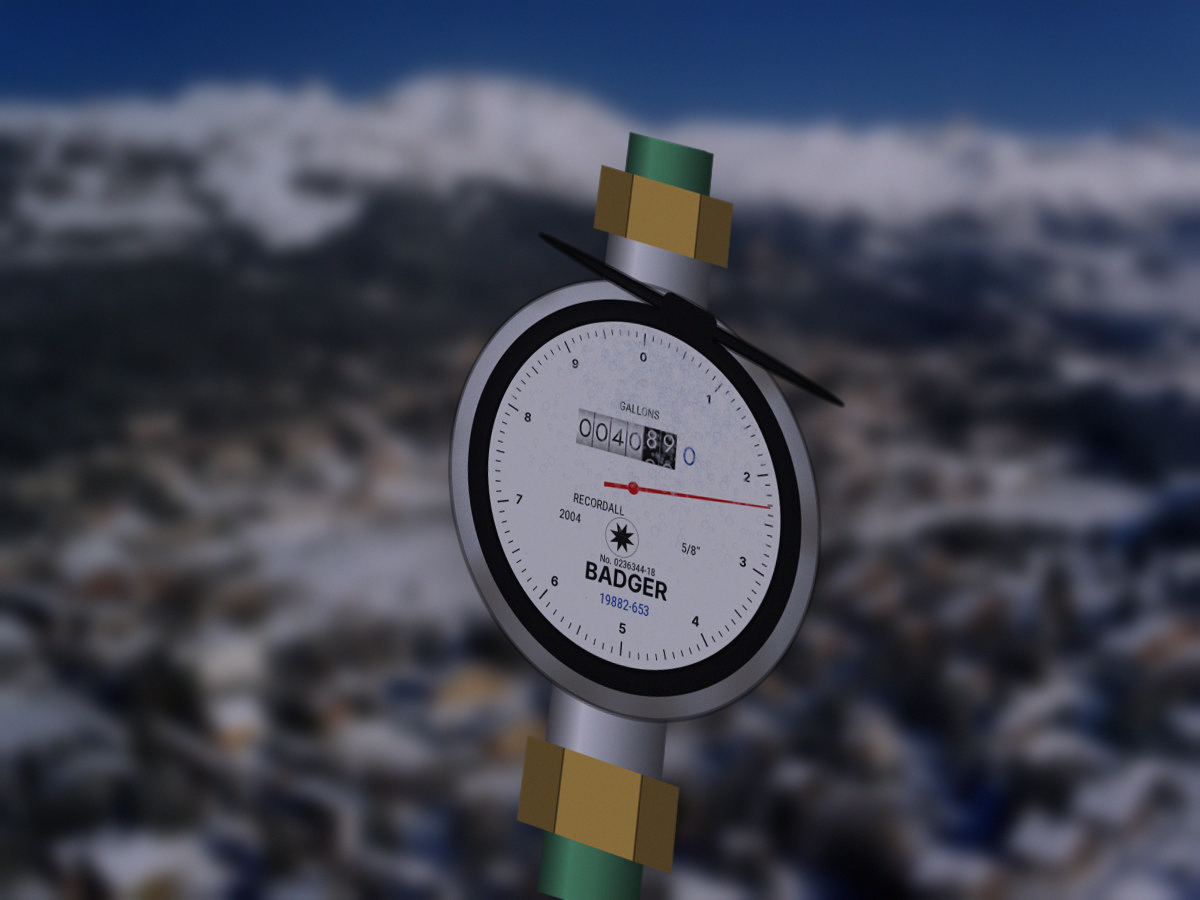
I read 40892.3 gal
